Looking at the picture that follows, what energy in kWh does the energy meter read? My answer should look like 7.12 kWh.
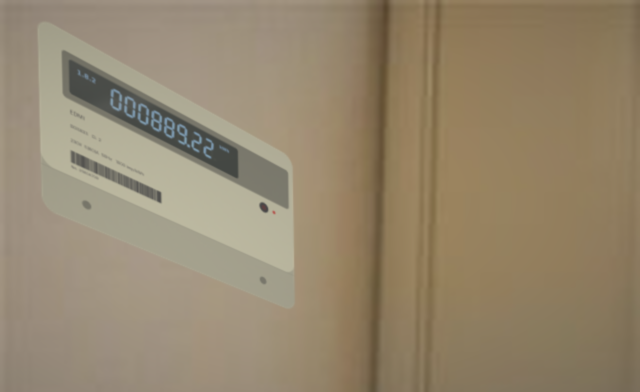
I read 889.22 kWh
